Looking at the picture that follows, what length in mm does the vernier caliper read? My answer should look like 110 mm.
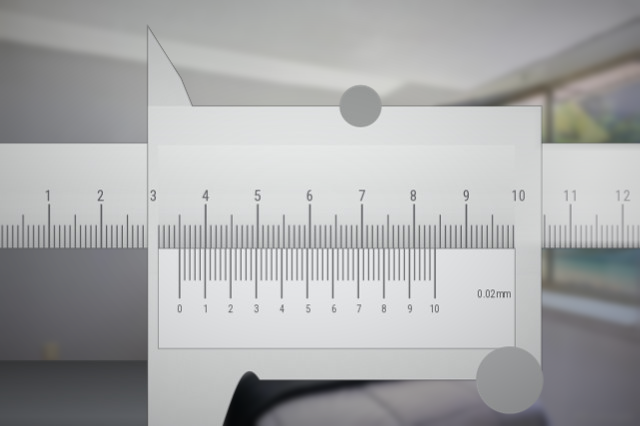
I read 35.0 mm
